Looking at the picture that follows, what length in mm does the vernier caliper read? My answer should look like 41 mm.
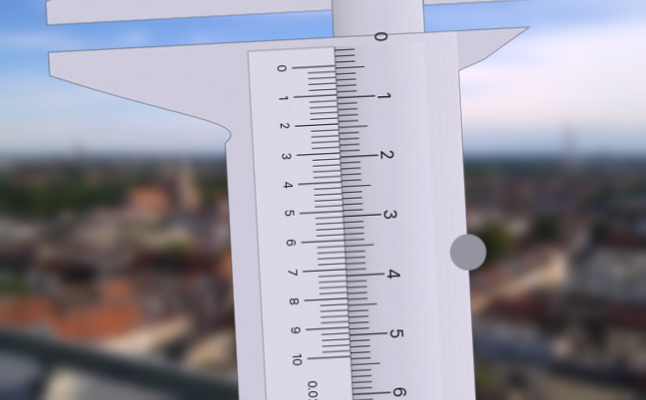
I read 4.6 mm
